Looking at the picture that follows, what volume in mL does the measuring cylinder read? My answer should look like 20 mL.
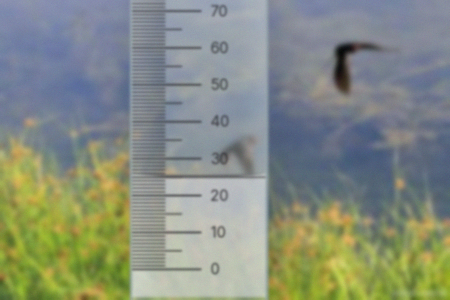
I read 25 mL
